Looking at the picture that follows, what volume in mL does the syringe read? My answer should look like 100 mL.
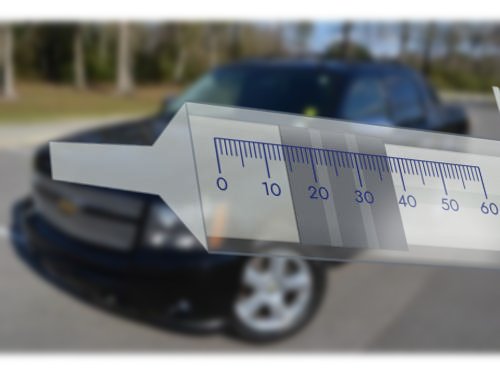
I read 14 mL
